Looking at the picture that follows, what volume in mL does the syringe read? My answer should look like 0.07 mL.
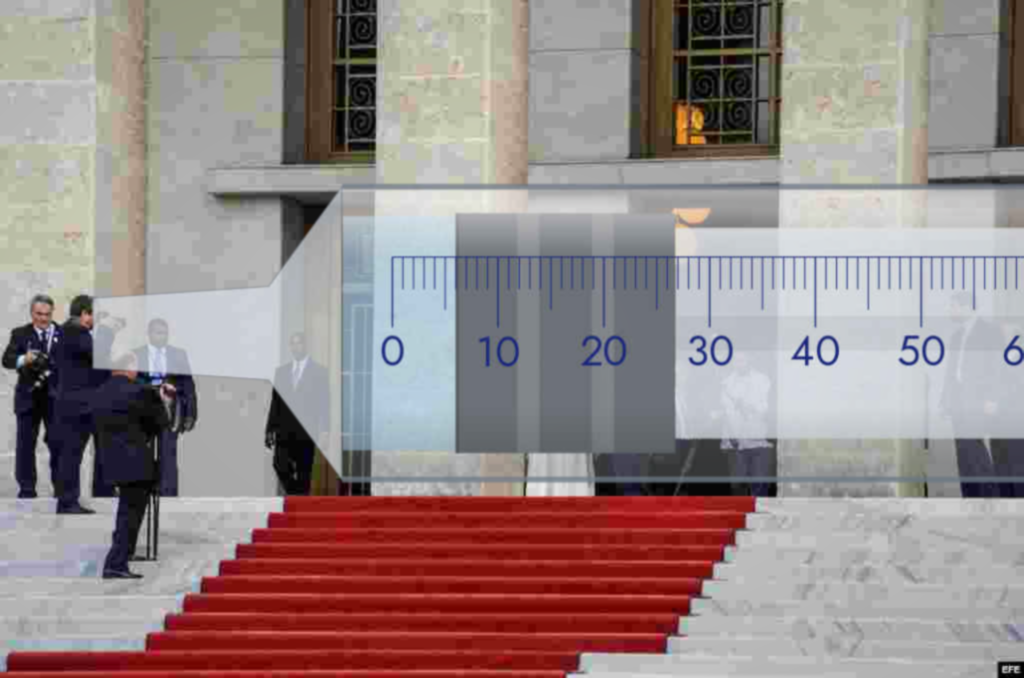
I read 6 mL
